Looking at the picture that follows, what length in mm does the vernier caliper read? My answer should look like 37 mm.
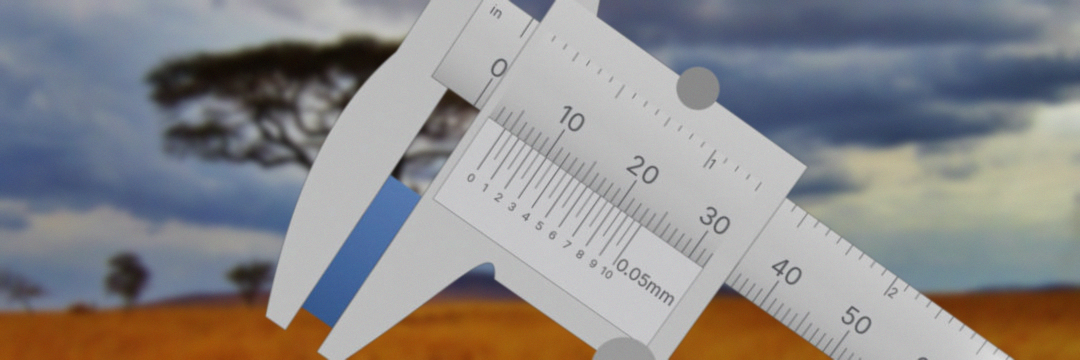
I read 4.4 mm
